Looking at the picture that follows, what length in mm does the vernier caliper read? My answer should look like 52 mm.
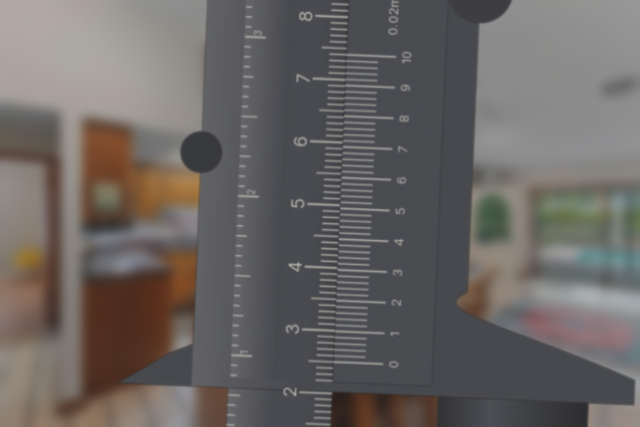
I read 25.0 mm
